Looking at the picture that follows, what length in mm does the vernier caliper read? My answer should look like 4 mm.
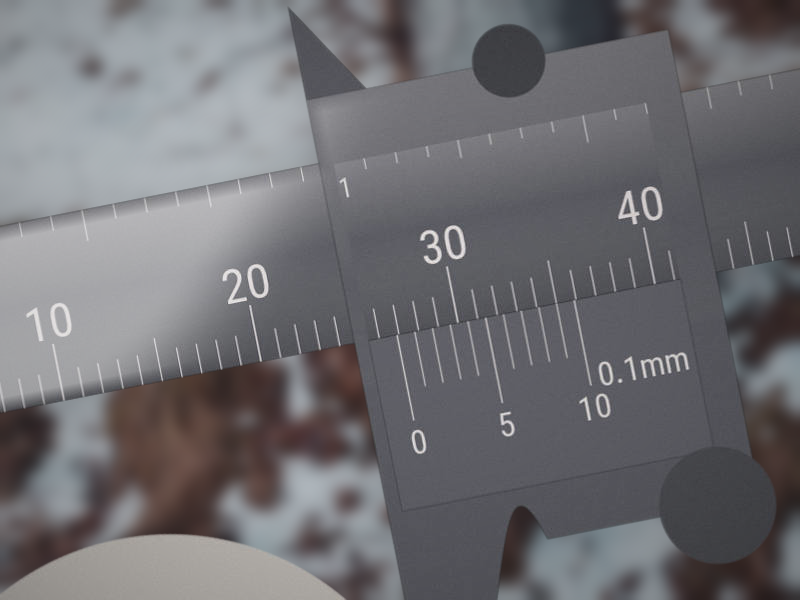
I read 26.9 mm
